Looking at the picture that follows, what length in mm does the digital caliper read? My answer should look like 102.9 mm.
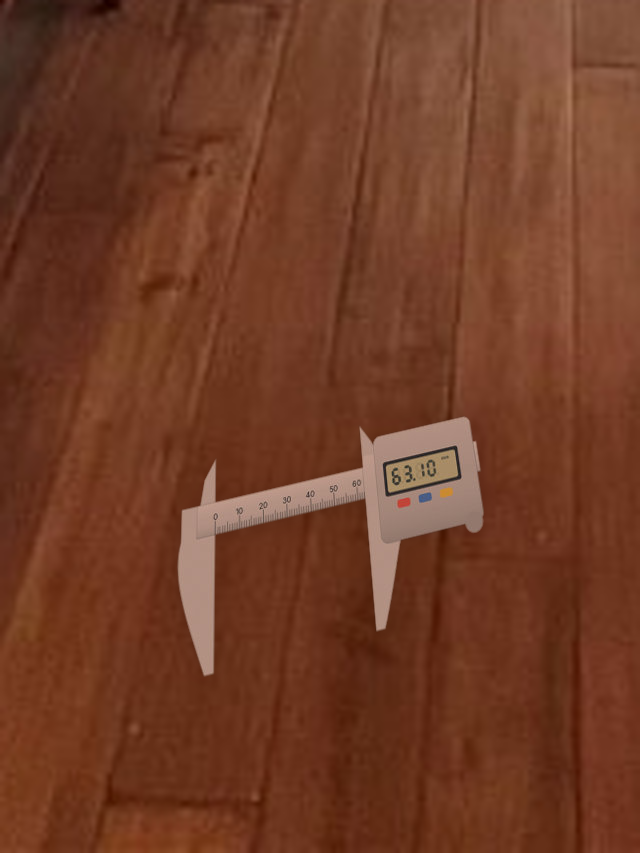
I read 63.10 mm
